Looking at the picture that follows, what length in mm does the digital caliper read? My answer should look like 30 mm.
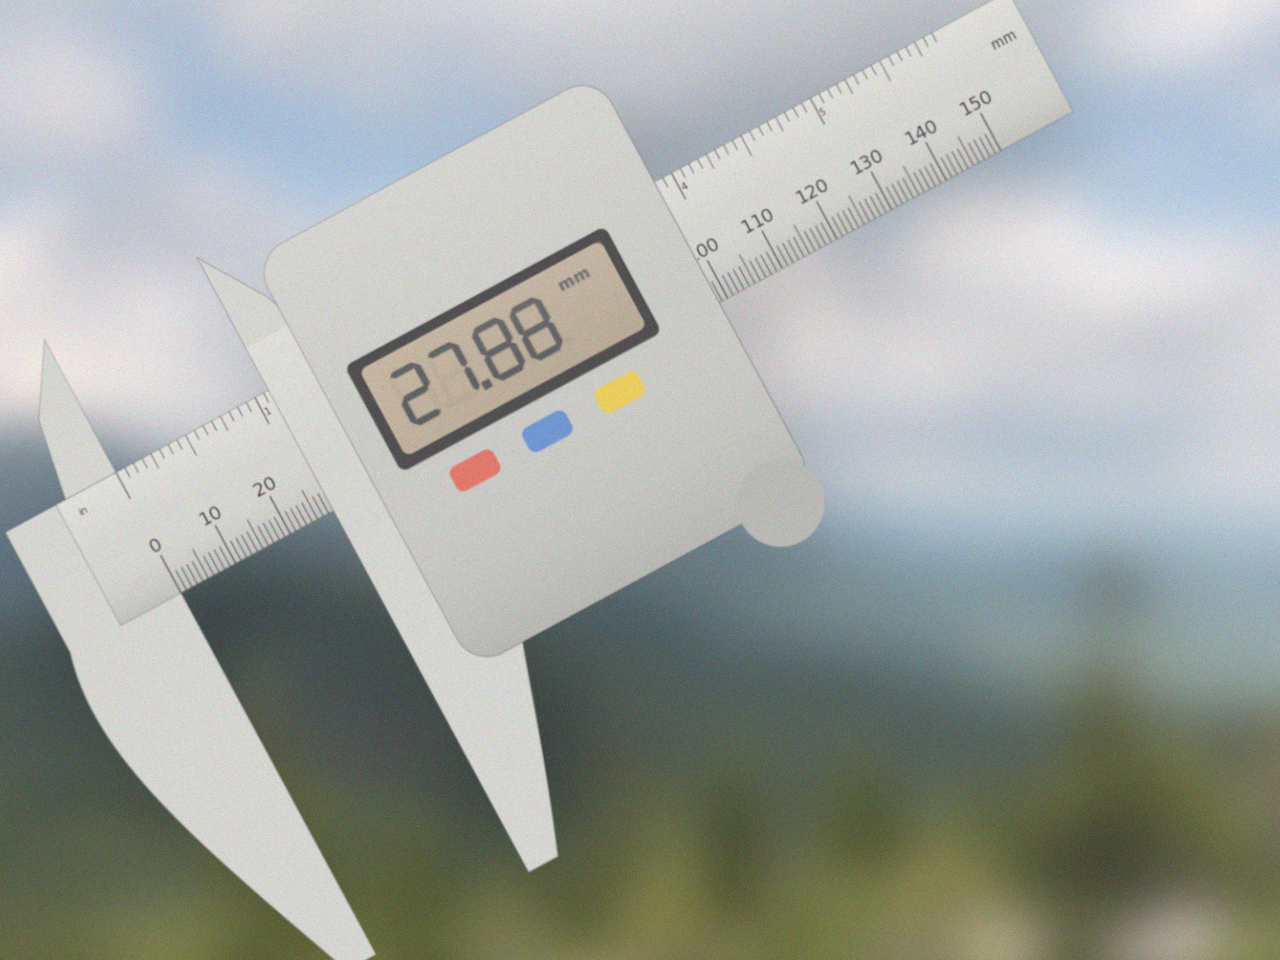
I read 27.88 mm
